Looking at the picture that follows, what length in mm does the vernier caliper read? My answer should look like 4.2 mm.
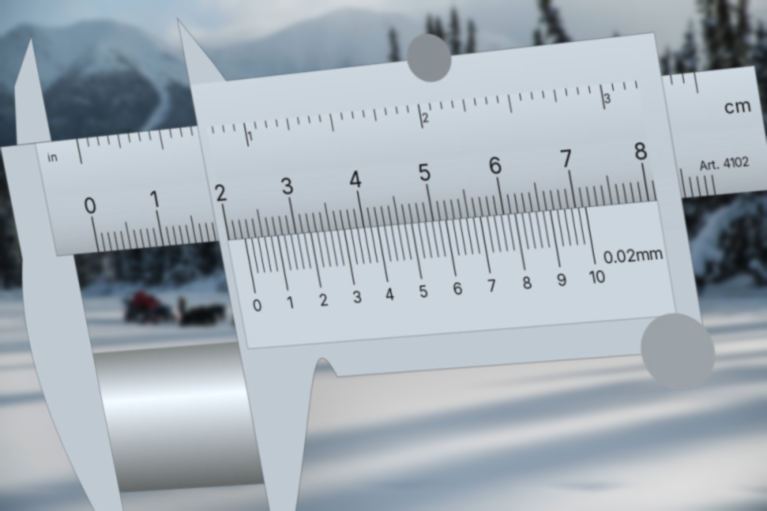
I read 22.4 mm
